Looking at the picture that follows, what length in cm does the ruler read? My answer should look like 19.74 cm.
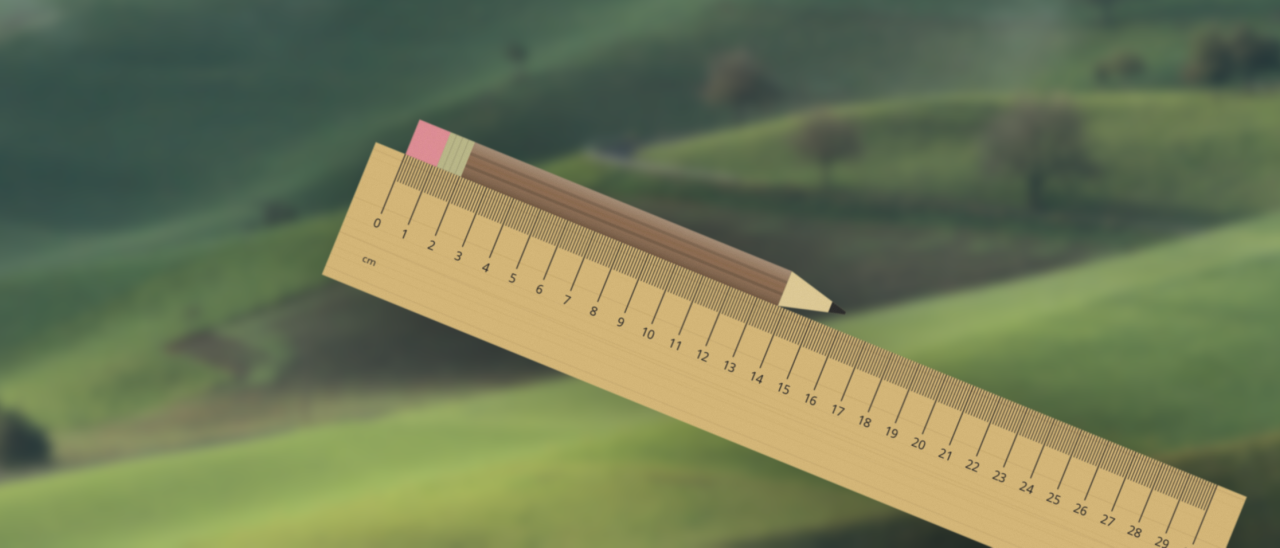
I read 16 cm
